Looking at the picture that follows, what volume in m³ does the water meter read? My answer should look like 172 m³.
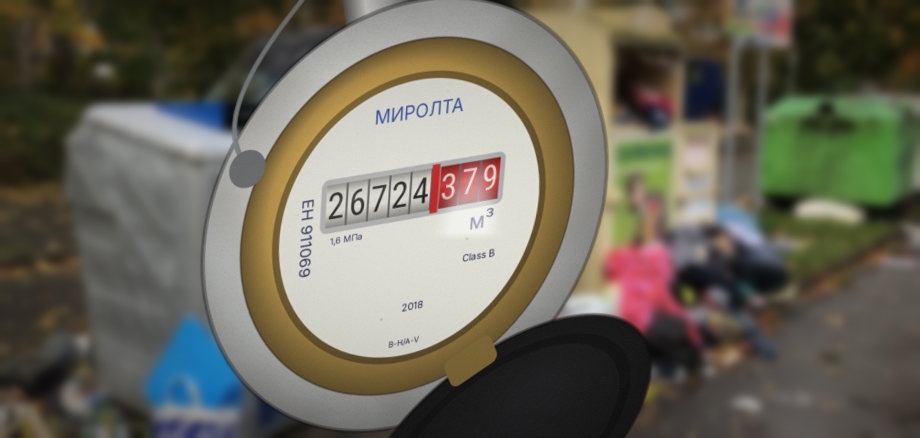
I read 26724.379 m³
